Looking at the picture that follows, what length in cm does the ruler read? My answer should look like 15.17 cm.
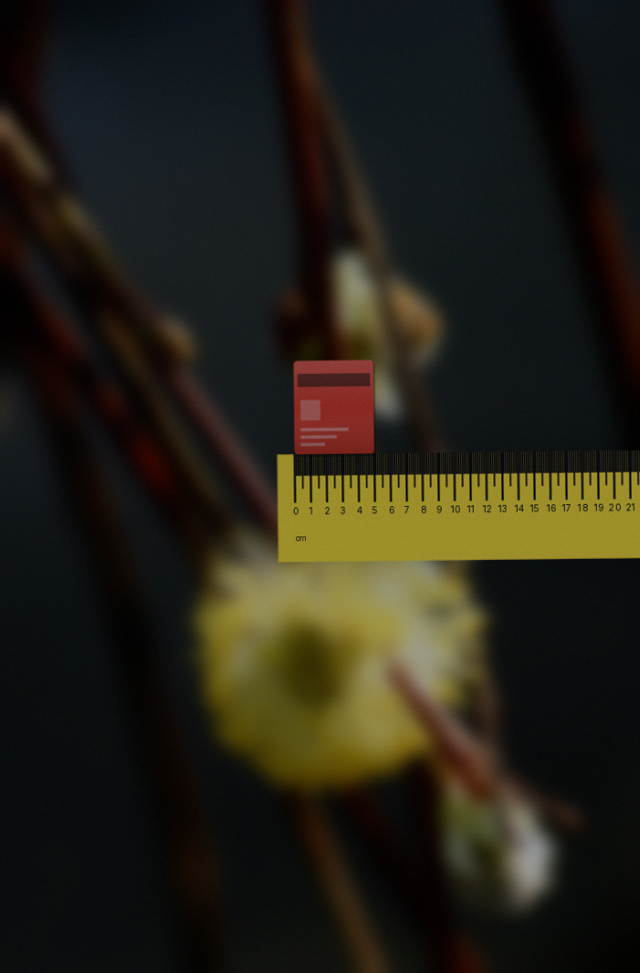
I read 5 cm
